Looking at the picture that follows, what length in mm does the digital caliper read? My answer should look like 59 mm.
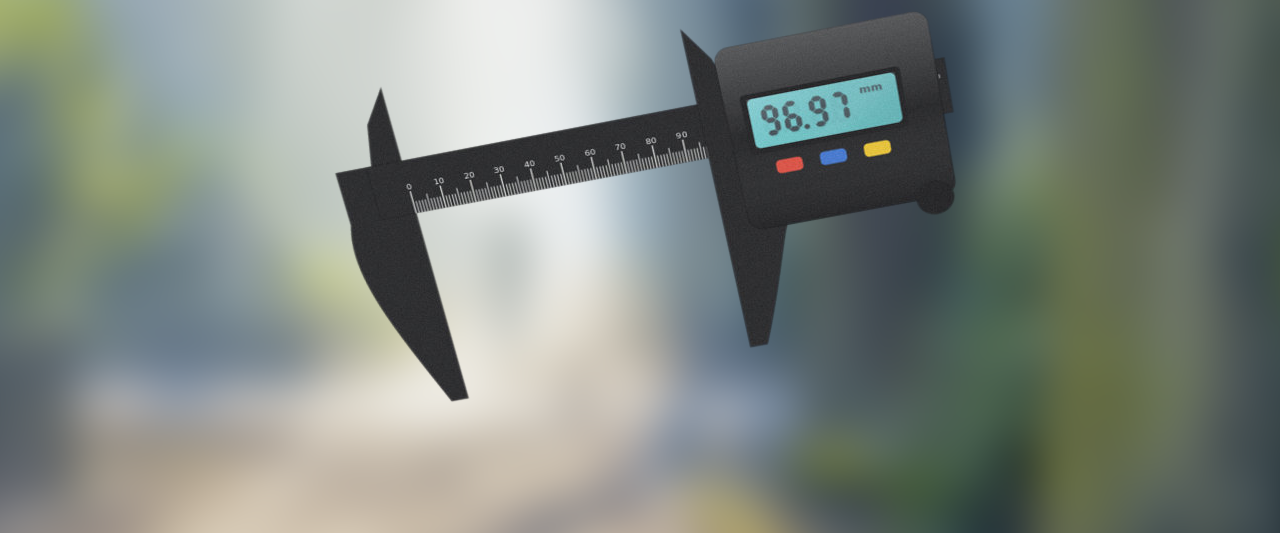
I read 96.97 mm
